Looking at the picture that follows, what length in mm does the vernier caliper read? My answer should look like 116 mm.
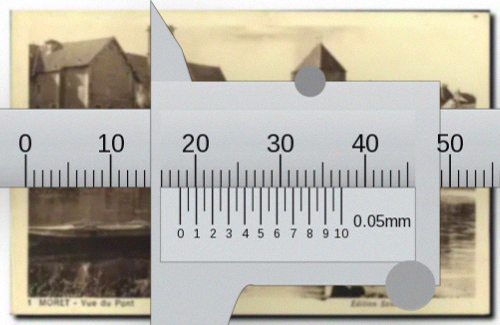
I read 18.2 mm
